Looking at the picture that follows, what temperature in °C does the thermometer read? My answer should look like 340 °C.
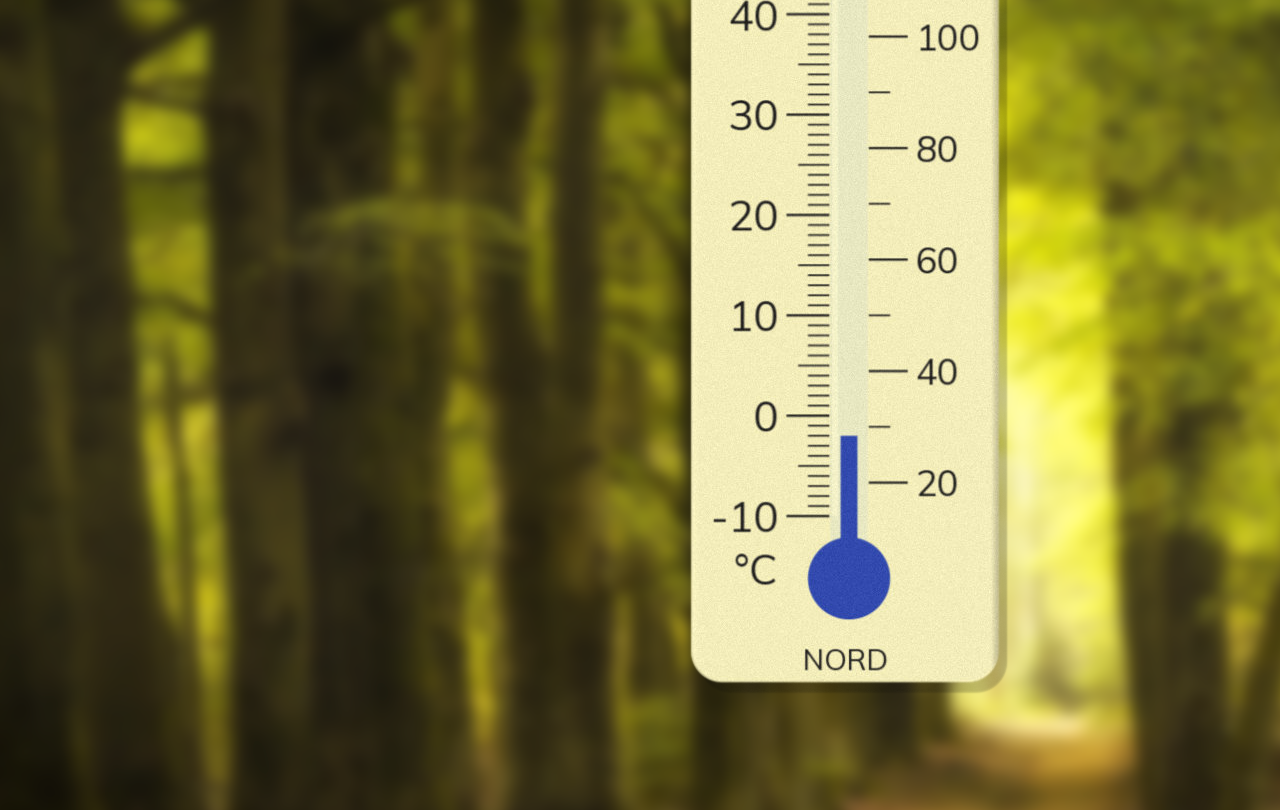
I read -2 °C
